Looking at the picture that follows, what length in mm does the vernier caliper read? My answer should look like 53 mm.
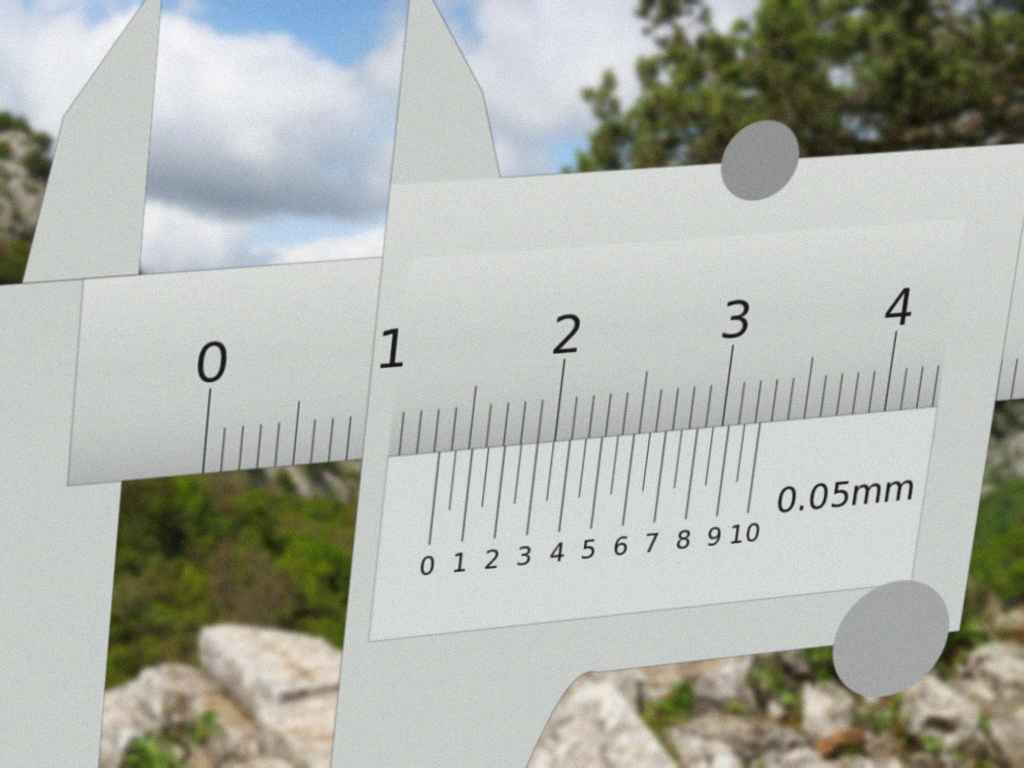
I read 13.3 mm
